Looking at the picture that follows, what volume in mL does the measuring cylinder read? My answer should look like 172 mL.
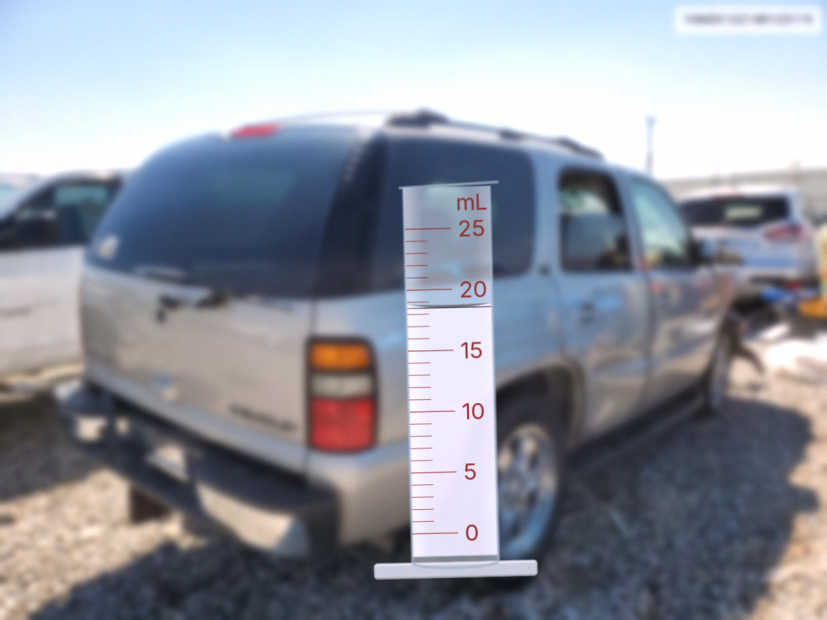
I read 18.5 mL
